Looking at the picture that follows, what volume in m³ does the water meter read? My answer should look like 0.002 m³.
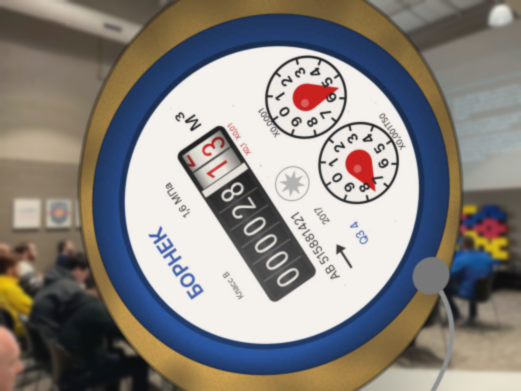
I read 28.1275 m³
